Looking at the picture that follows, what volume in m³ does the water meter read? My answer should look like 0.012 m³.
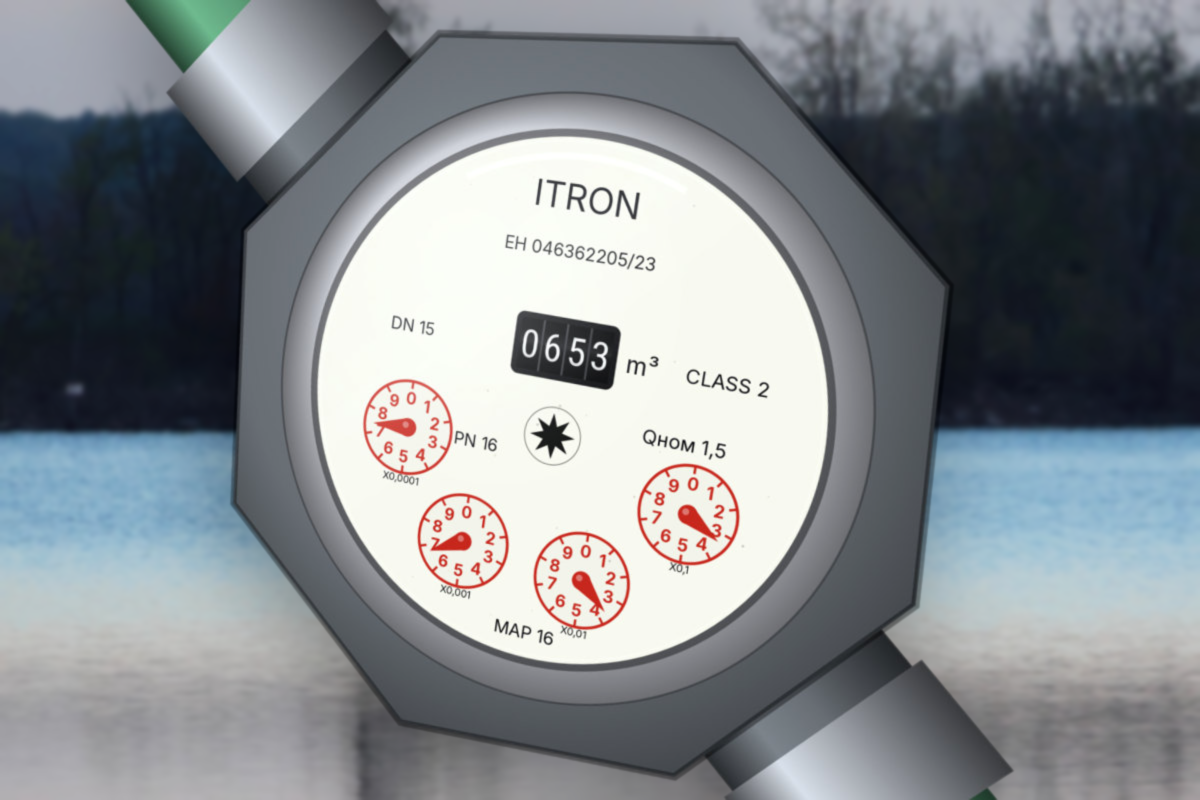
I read 653.3367 m³
